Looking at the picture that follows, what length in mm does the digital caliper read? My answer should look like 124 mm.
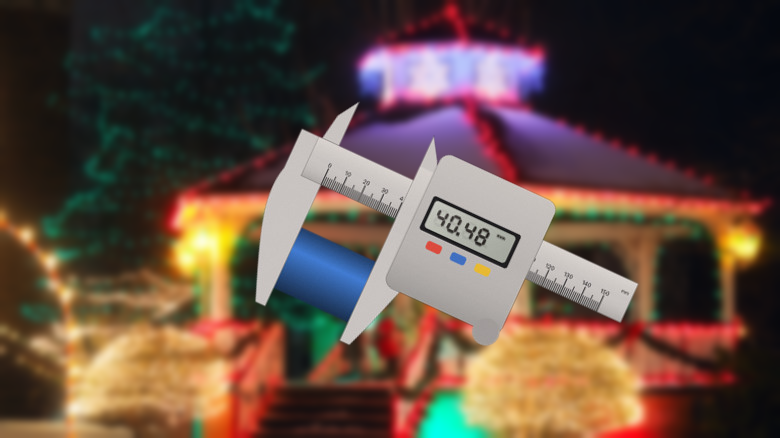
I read 40.48 mm
